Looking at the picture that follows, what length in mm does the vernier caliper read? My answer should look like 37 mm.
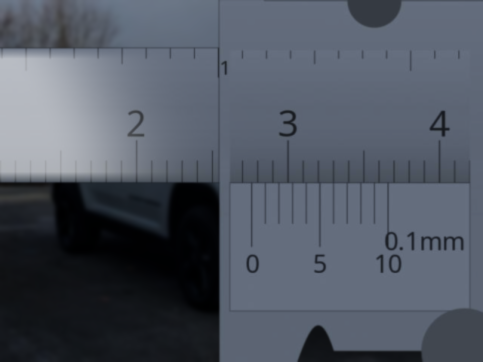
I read 27.6 mm
